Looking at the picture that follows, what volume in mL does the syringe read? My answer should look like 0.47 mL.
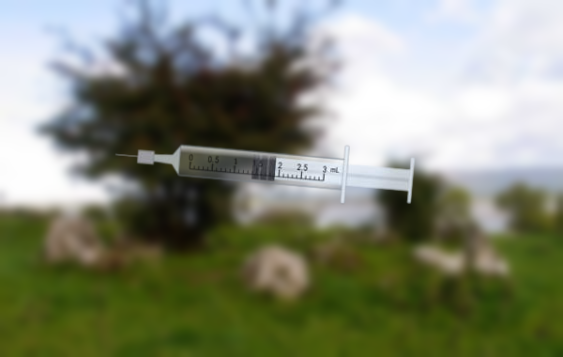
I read 1.4 mL
